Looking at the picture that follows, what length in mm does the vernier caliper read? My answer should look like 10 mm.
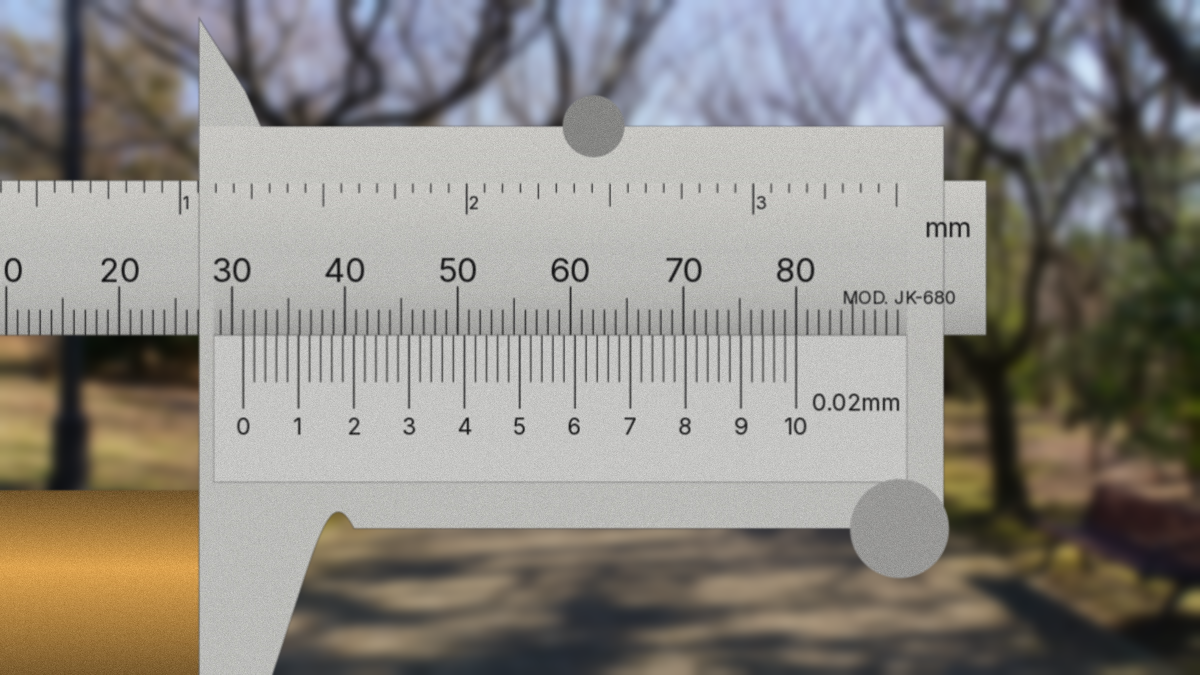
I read 31.0 mm
